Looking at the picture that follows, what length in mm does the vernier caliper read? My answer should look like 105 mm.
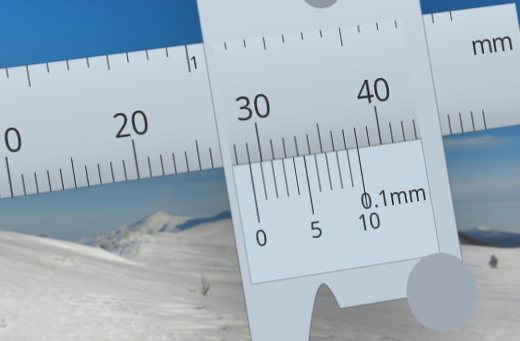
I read 29.0 mm
